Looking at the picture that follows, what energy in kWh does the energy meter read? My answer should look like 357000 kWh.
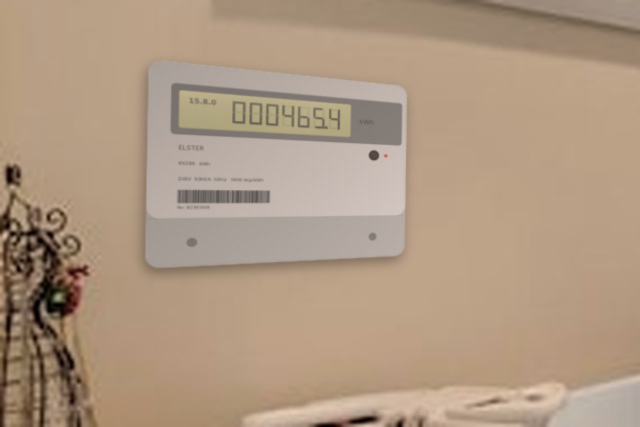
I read 465.4 kWh
